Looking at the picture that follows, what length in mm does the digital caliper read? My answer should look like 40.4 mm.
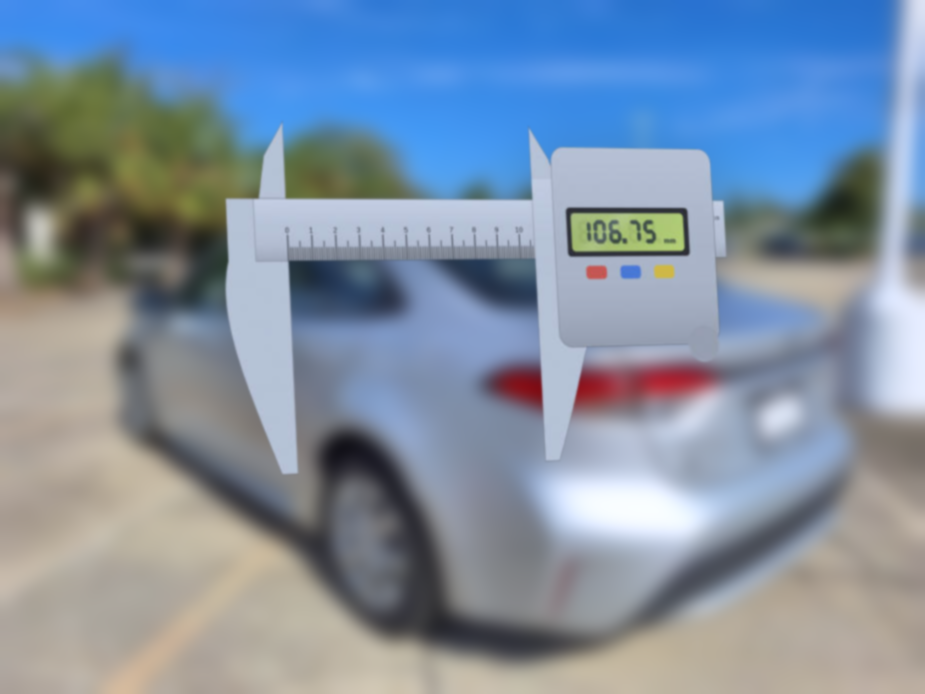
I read 106.75 mm
